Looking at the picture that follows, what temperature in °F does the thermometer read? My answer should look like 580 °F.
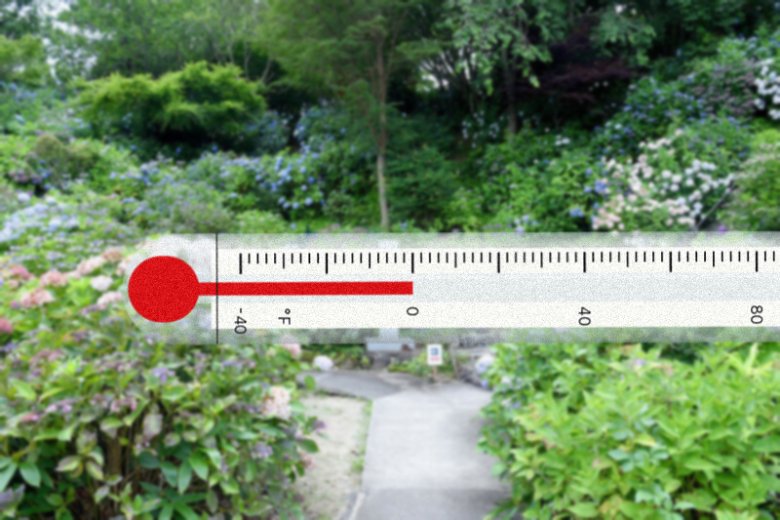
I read 0 °F
